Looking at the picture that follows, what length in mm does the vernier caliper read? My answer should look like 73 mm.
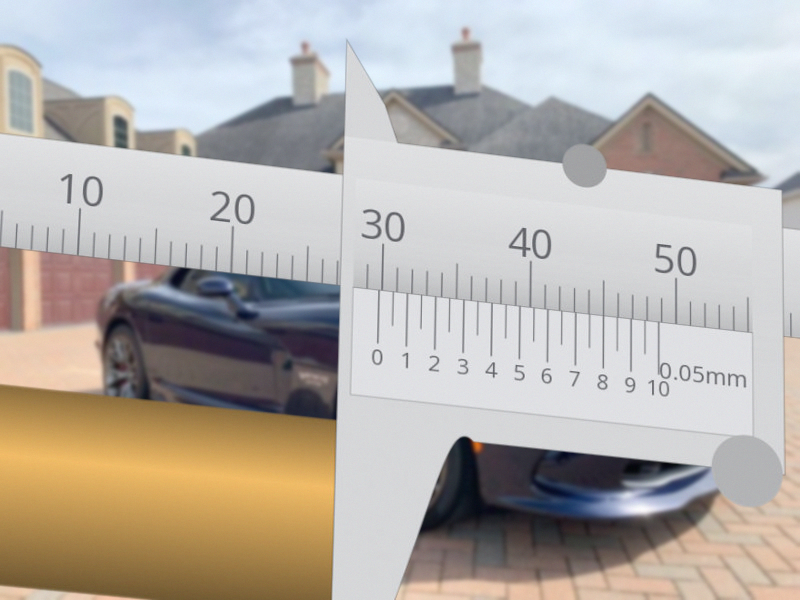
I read 29.8 mm
